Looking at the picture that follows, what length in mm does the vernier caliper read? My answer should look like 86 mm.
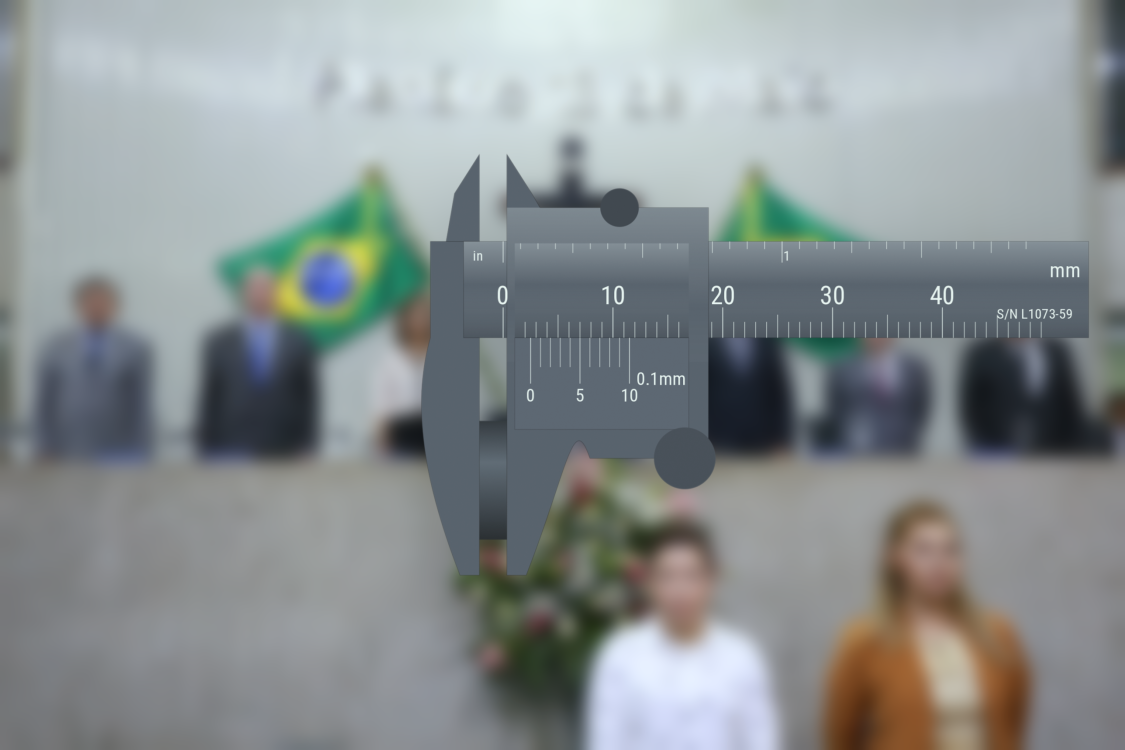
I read 2.5 mm
